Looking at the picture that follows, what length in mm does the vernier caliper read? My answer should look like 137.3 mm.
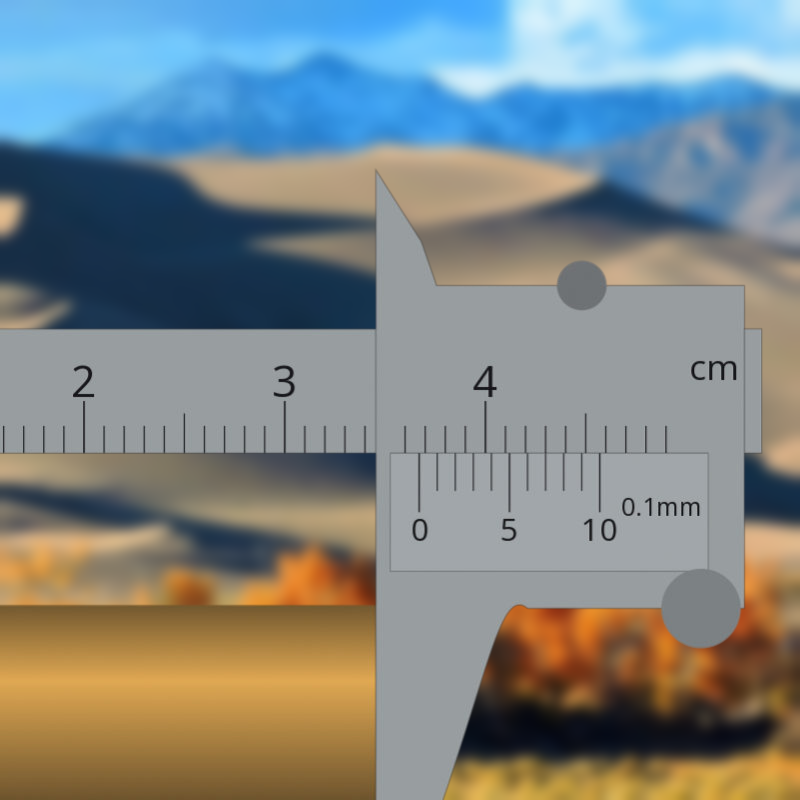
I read 36.7 mm
